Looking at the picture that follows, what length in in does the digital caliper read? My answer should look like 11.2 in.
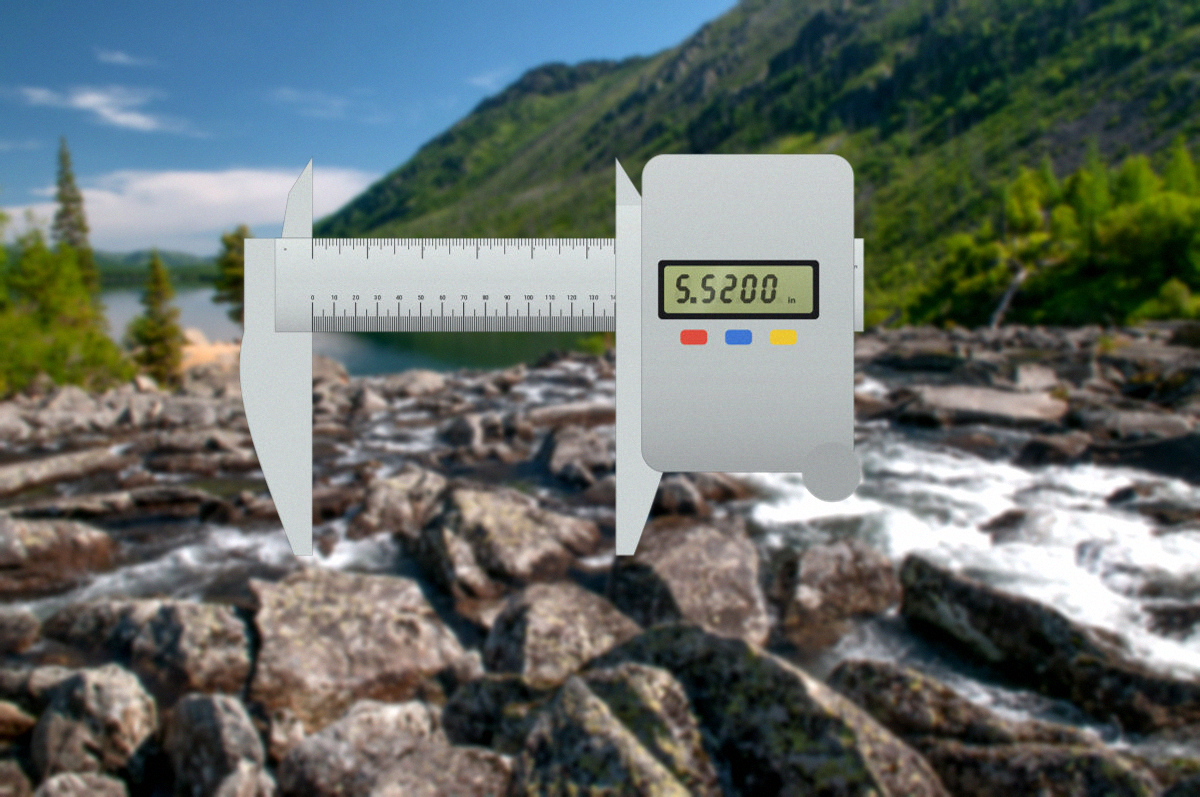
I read 5.5200 in
